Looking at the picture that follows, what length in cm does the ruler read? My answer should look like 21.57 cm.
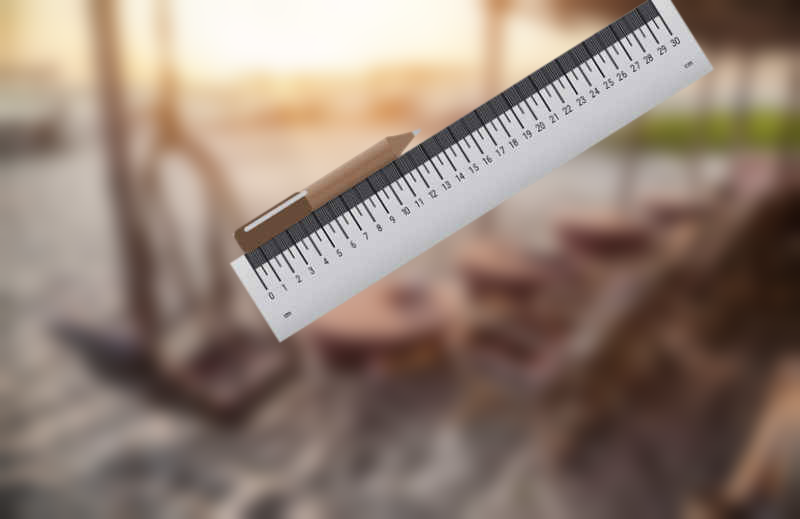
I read 13.5 cm
